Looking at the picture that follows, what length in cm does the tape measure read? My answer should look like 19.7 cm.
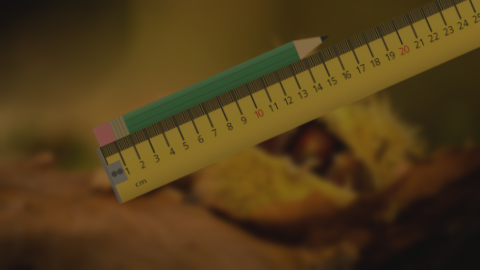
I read 16 cm
